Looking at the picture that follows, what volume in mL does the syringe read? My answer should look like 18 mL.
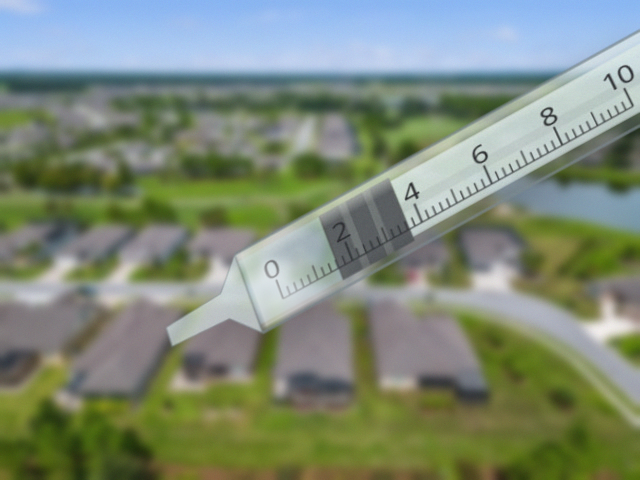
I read 1.6 mL
